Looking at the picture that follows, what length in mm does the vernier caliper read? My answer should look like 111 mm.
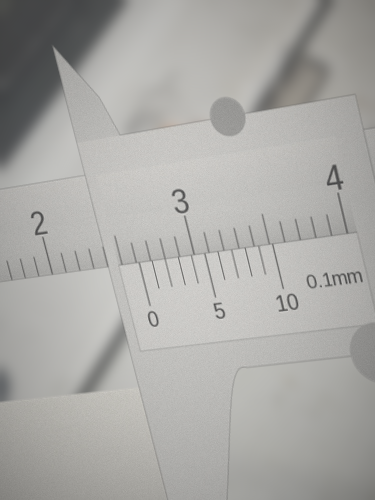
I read 26.2 mm
